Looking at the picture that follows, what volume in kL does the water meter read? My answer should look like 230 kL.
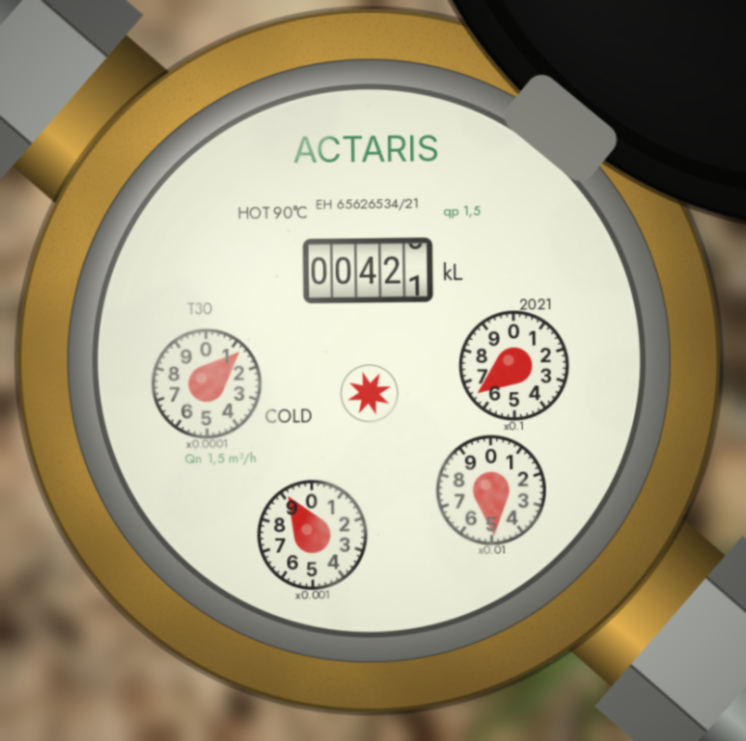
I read 420.6491 kL
